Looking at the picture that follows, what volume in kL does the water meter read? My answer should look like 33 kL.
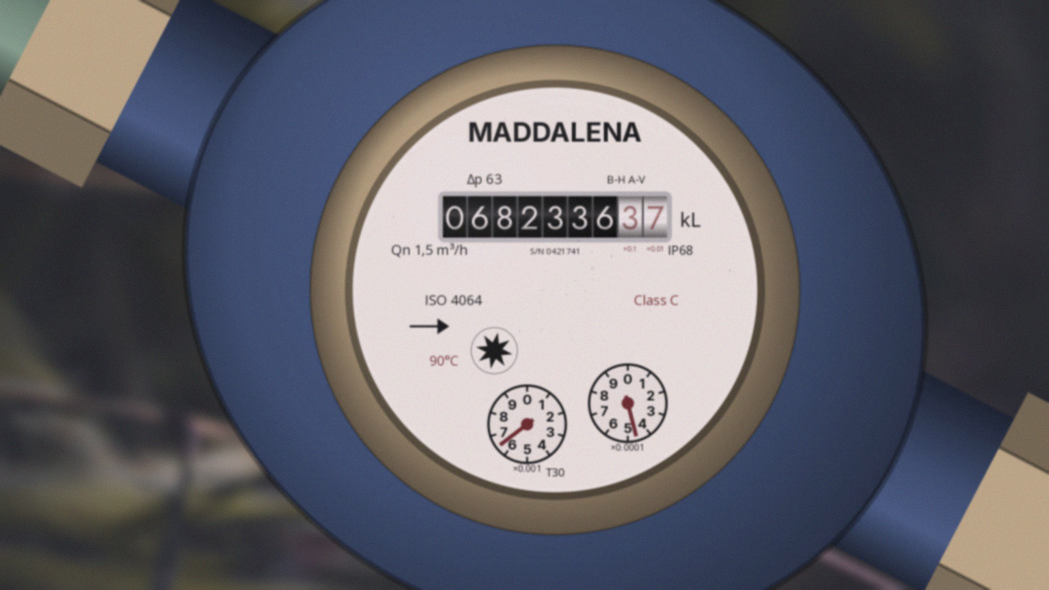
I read 682336.3764 kL
